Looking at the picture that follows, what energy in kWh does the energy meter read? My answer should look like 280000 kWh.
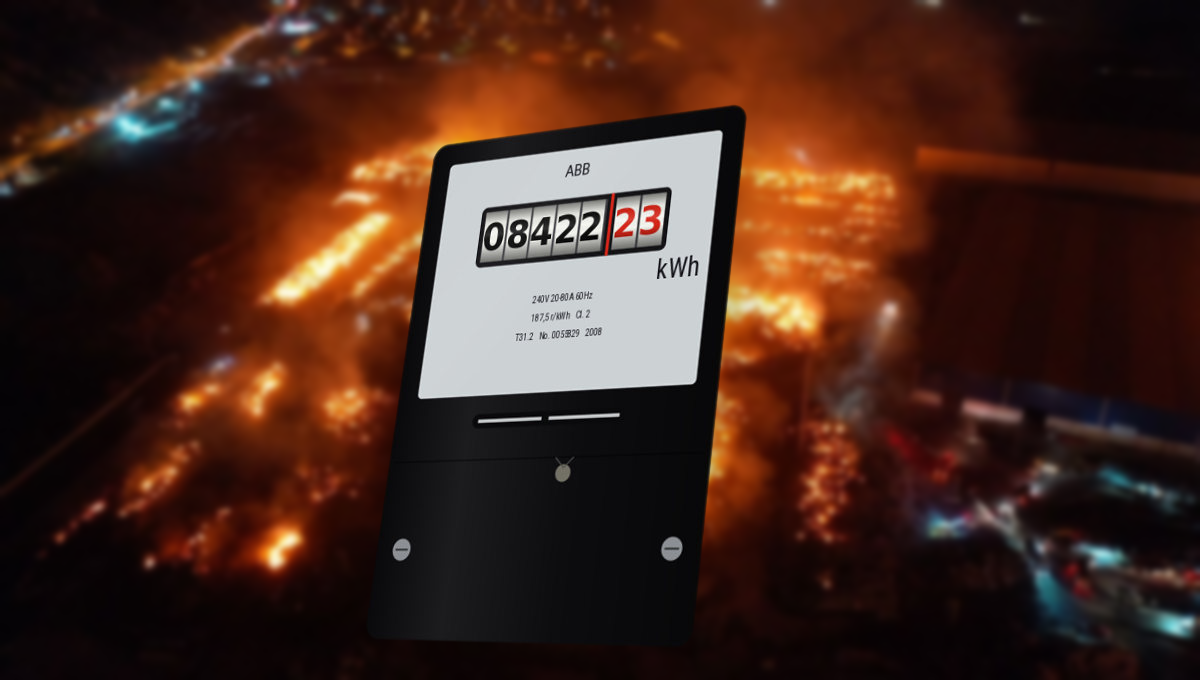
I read 8422.23 kWh
